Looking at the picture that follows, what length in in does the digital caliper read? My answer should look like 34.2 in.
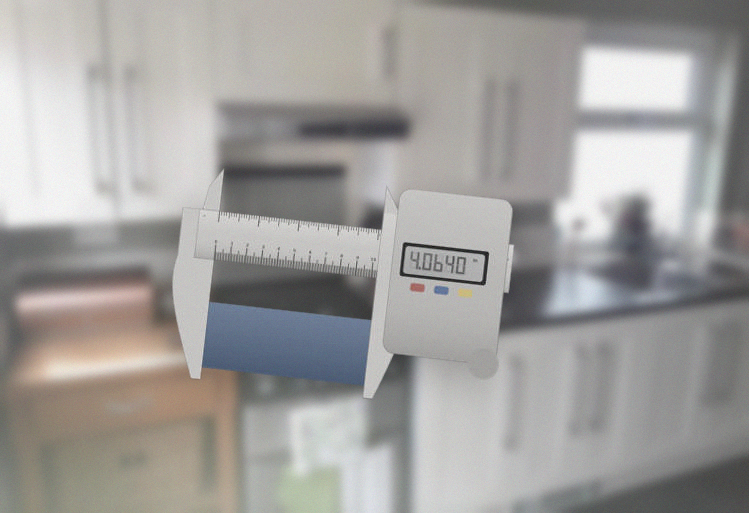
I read 4.0640 in
